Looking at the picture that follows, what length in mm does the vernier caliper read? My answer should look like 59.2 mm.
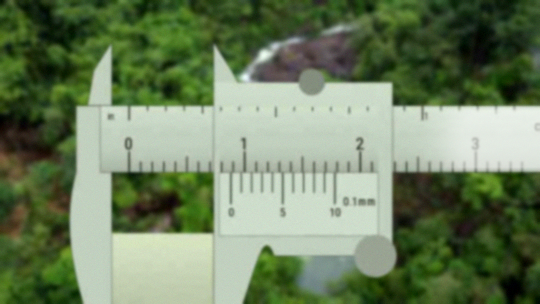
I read 8.8 mm
